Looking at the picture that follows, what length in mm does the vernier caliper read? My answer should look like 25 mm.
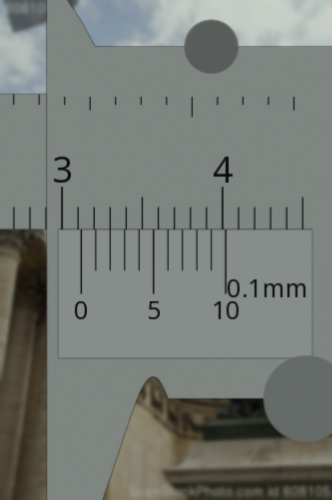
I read 31.2 mm
